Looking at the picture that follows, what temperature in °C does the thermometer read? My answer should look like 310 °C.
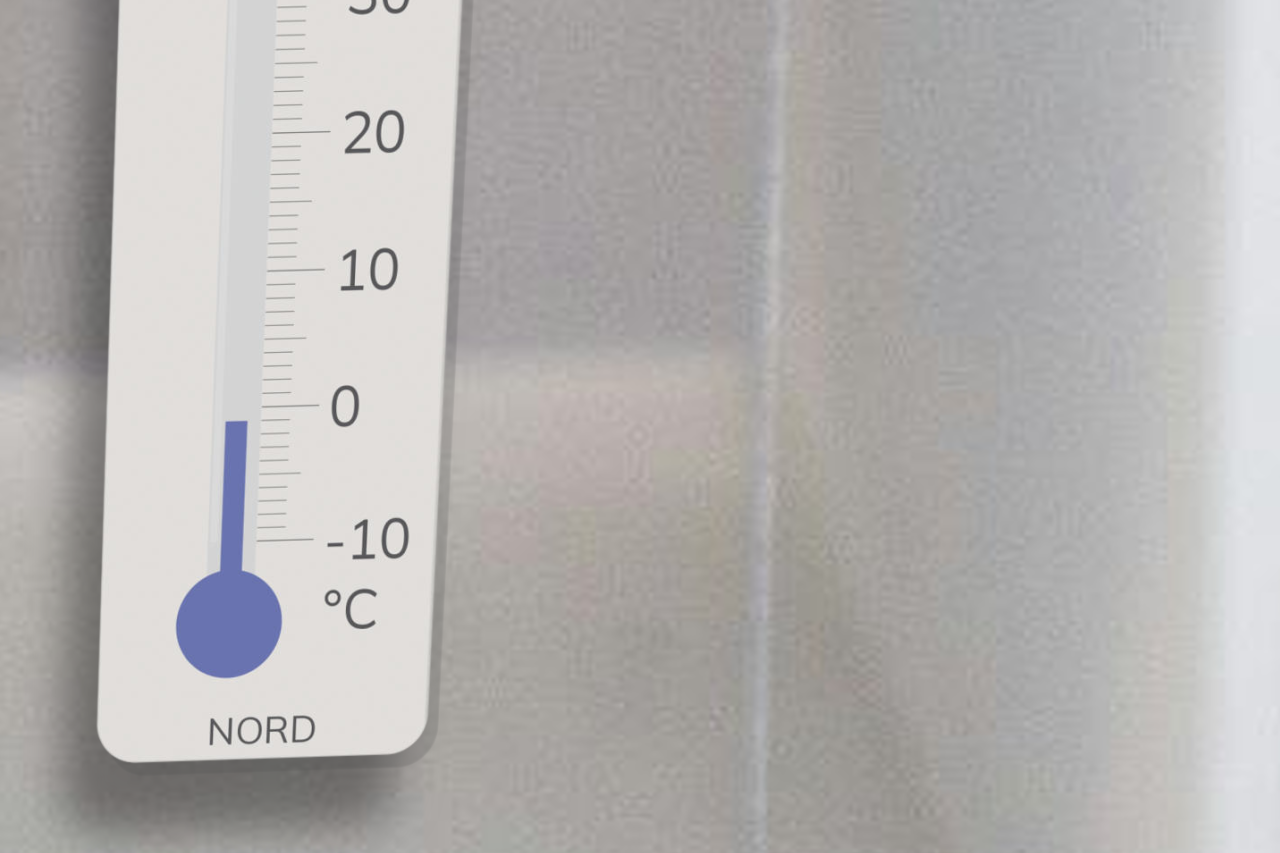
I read -1 °C
